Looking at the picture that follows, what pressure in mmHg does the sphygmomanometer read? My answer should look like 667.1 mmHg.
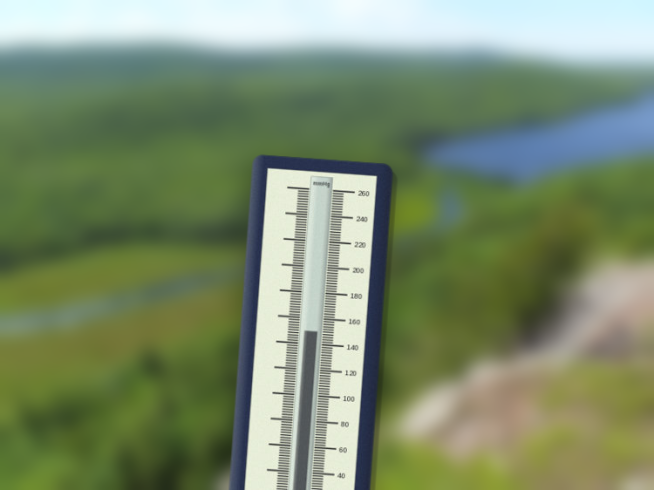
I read 150 mmHg
